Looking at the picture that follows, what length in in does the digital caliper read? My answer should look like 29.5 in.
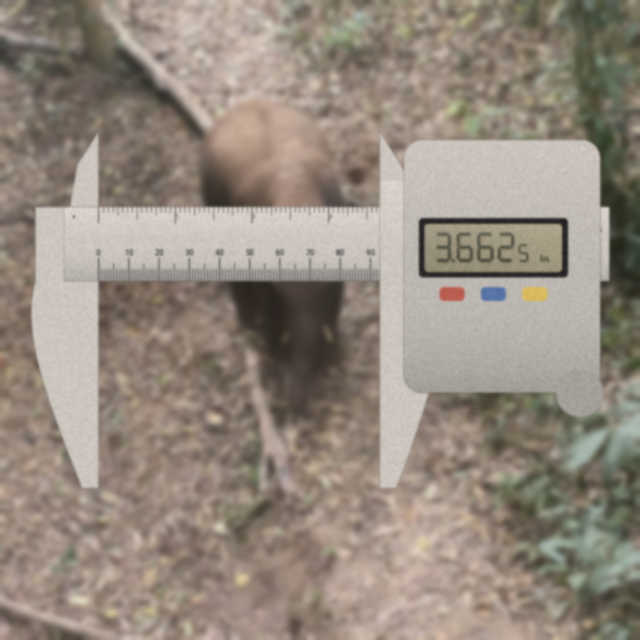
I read 3.6625 in
